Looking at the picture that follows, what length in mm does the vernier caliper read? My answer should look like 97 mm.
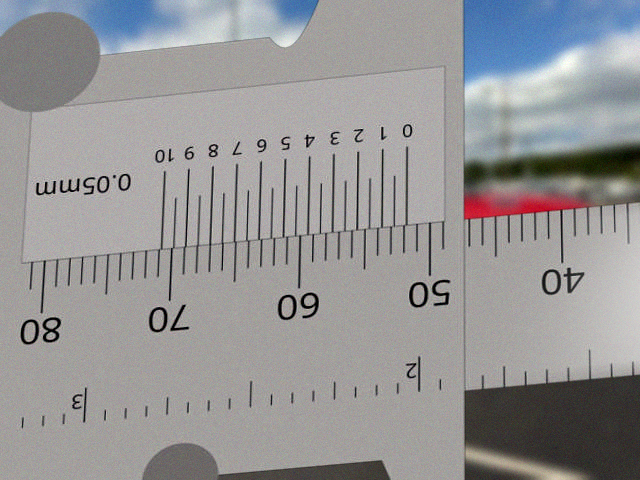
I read 51.8 mm
